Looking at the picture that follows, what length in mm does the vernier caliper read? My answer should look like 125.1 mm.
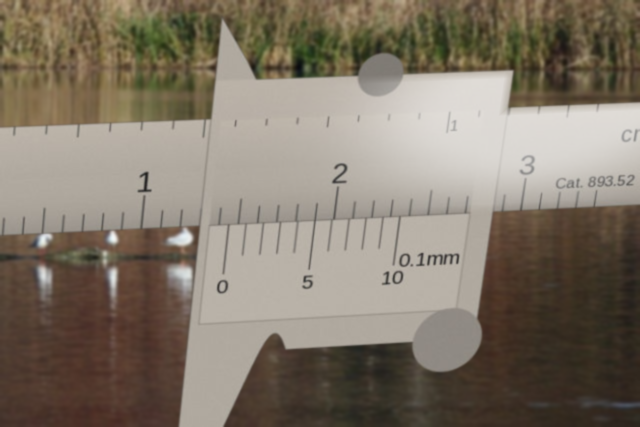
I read 14.5 mm
